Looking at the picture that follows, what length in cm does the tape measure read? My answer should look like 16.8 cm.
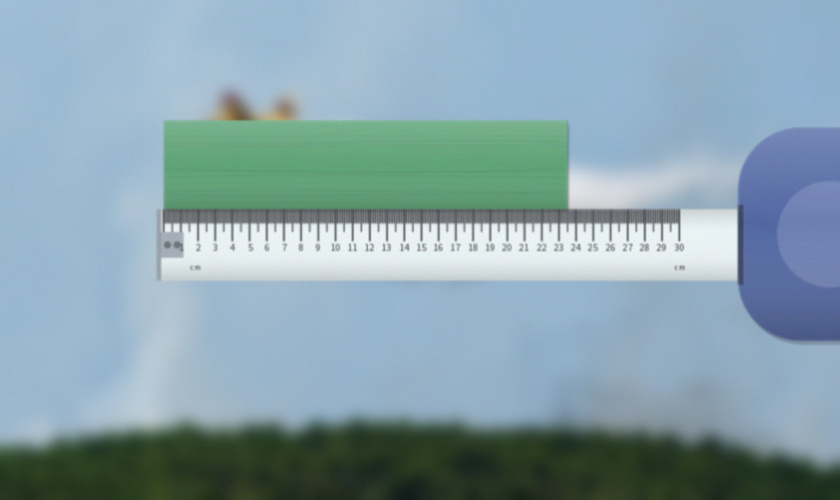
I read 23.5 cm
